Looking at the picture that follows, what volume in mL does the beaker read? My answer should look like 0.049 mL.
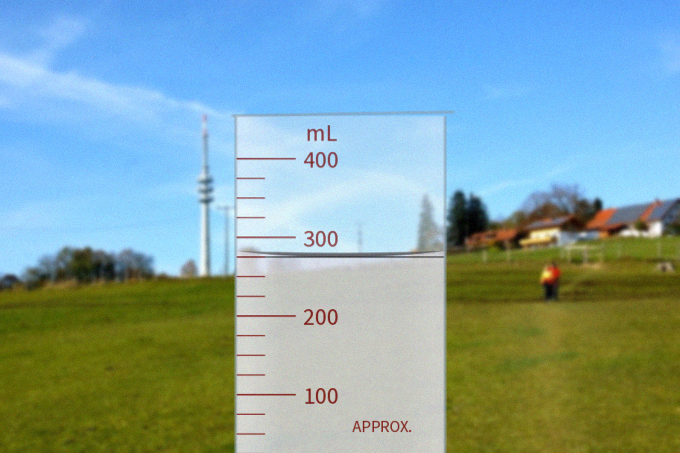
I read 275 mL
